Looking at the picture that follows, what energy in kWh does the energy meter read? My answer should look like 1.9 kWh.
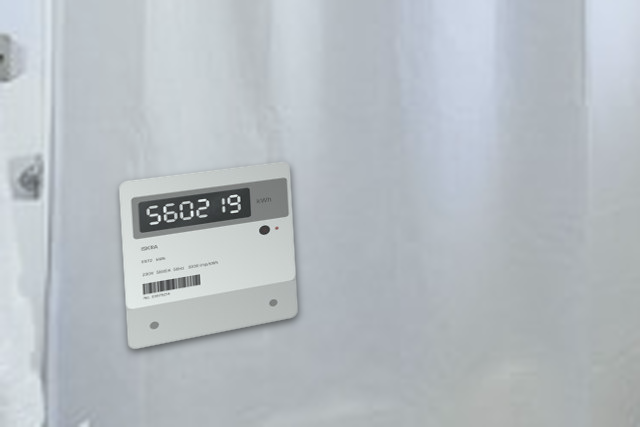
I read 560219 kWh
